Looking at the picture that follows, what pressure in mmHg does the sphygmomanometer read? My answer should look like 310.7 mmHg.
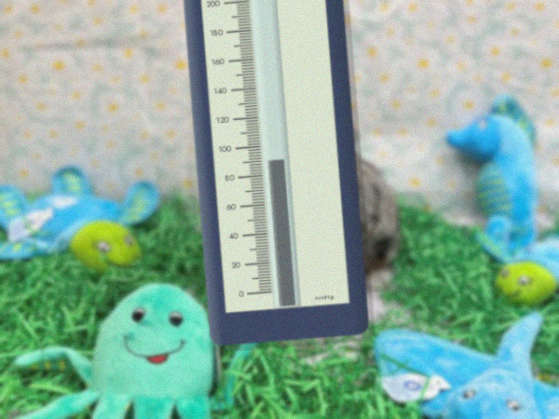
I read 90 mmHg
